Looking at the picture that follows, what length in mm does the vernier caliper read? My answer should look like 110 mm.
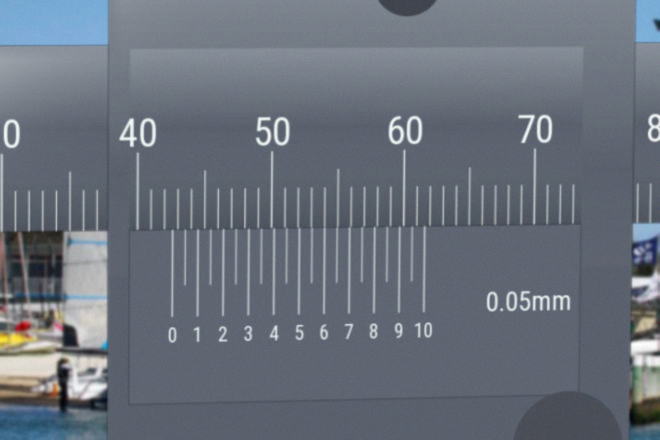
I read 42.6 mm
